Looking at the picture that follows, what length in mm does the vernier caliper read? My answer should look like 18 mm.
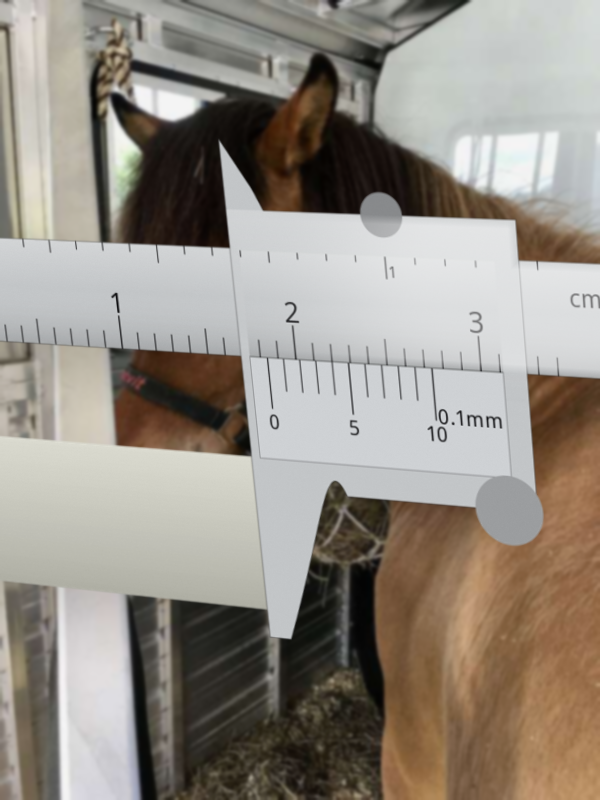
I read 18.4 mm
